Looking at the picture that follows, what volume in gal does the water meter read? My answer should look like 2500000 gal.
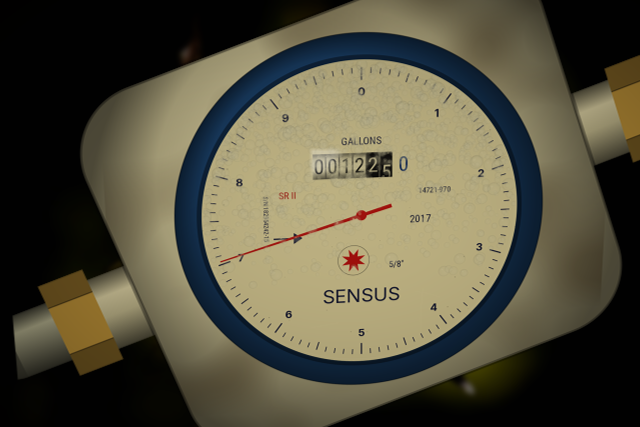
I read 12247.0 gal
